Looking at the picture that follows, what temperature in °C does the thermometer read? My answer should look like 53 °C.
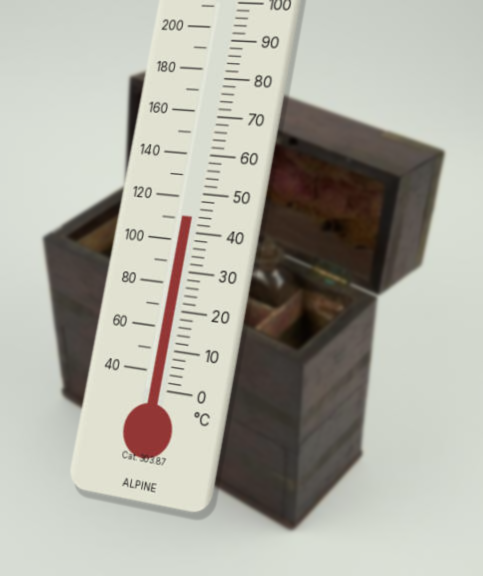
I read 44 °C
